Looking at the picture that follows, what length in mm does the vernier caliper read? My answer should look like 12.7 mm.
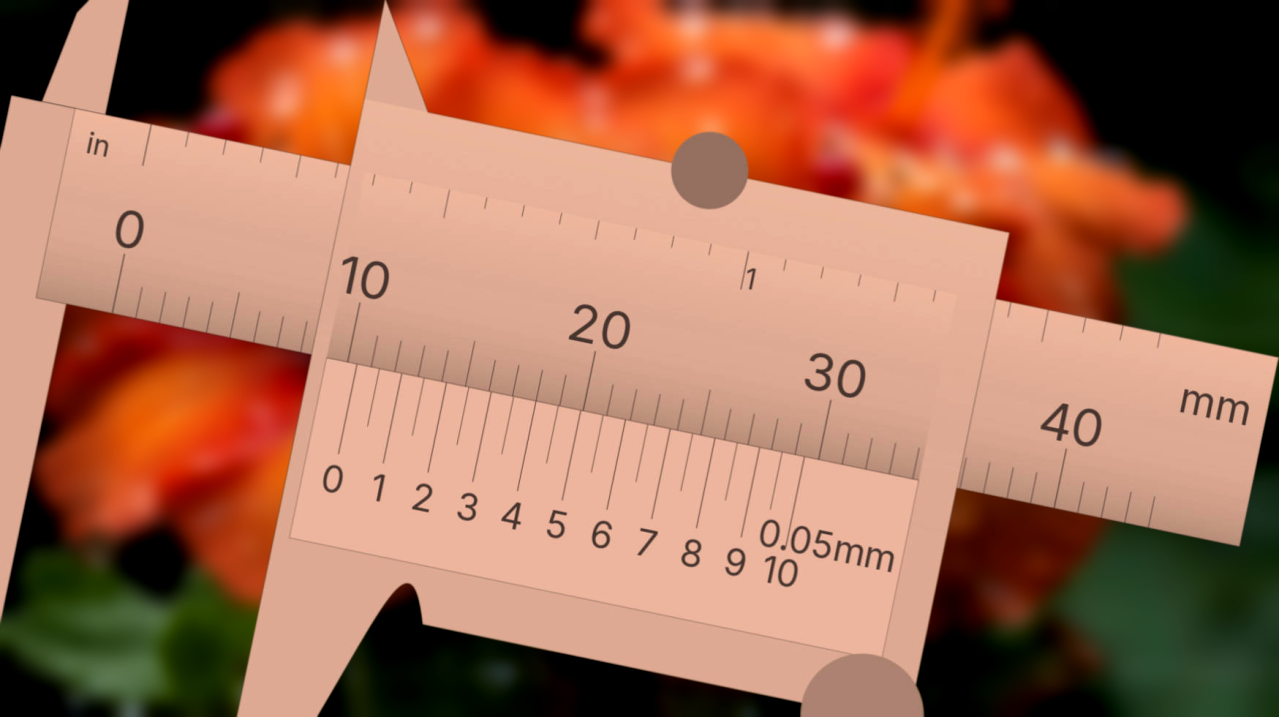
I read 10.40 mm
